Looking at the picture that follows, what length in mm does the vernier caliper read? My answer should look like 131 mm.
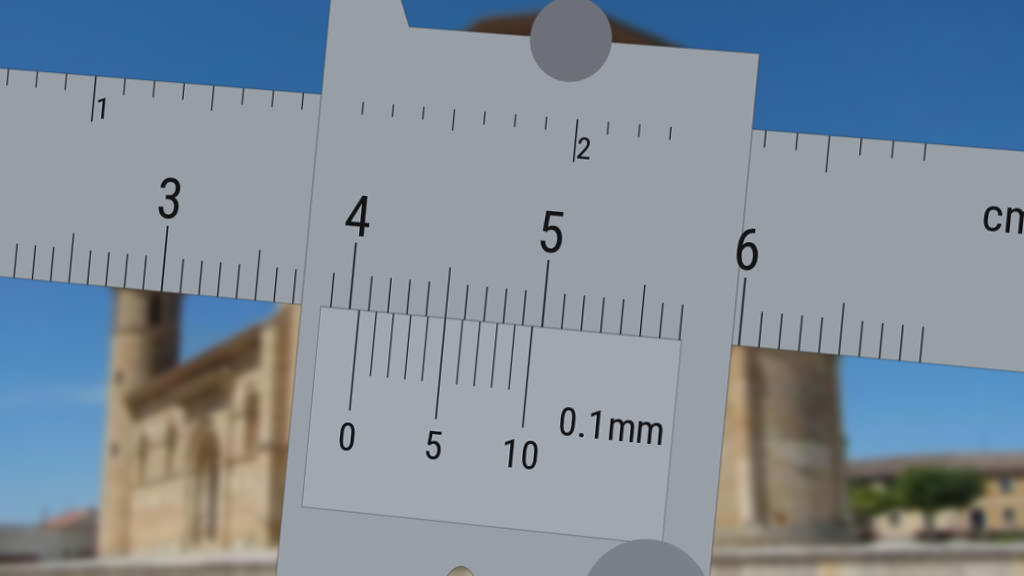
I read 40.5 mm
